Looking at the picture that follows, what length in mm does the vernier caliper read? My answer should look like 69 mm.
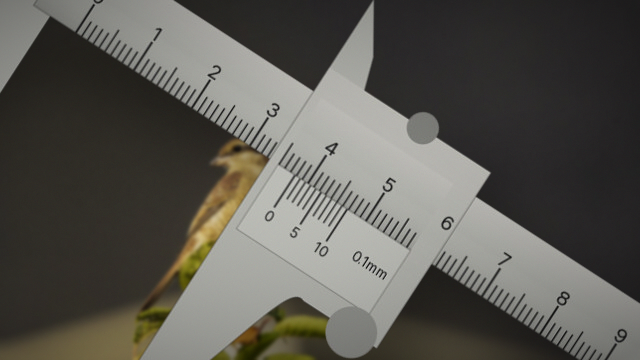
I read 37.8 mm
